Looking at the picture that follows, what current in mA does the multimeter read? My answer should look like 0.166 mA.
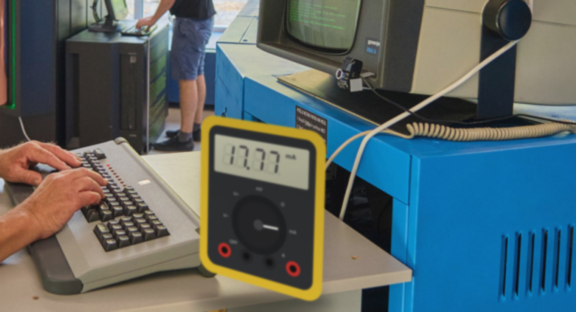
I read 17.77 mA
